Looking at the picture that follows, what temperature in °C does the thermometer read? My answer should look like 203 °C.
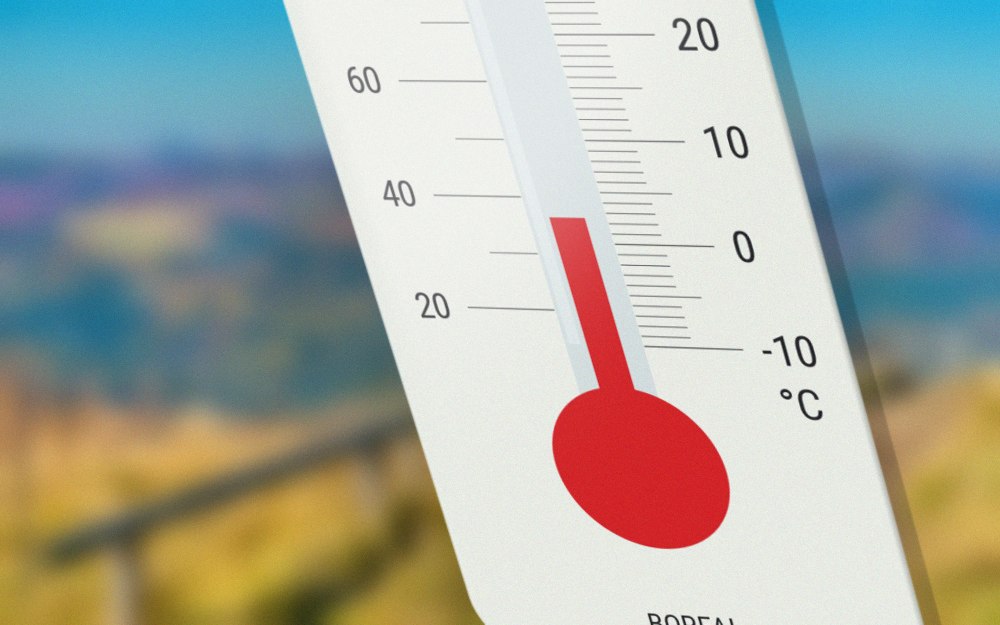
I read 2.5 °C
